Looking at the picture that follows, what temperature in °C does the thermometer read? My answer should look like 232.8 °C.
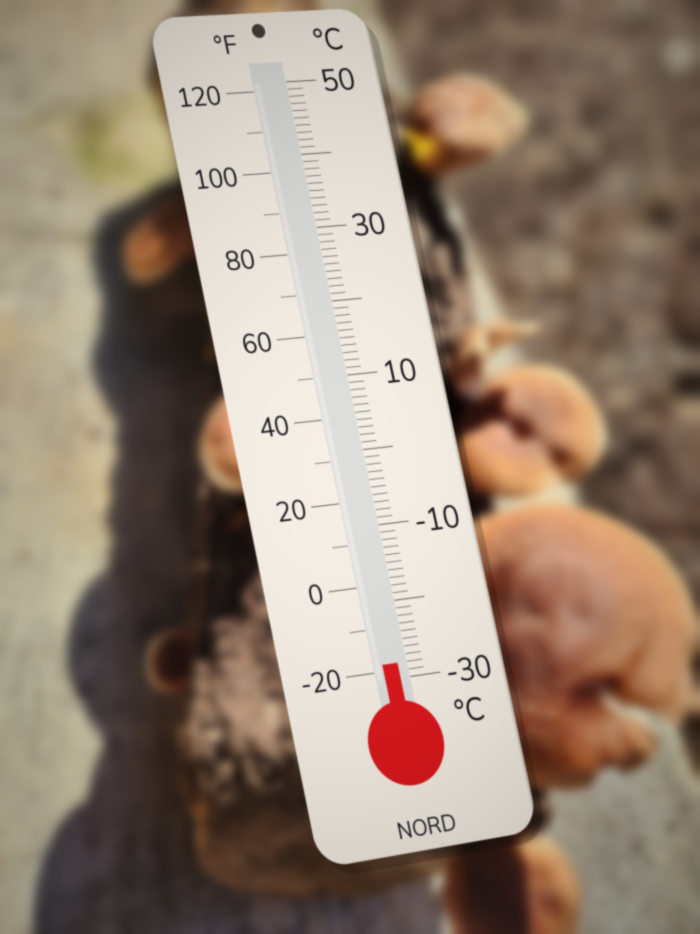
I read -28 °C
